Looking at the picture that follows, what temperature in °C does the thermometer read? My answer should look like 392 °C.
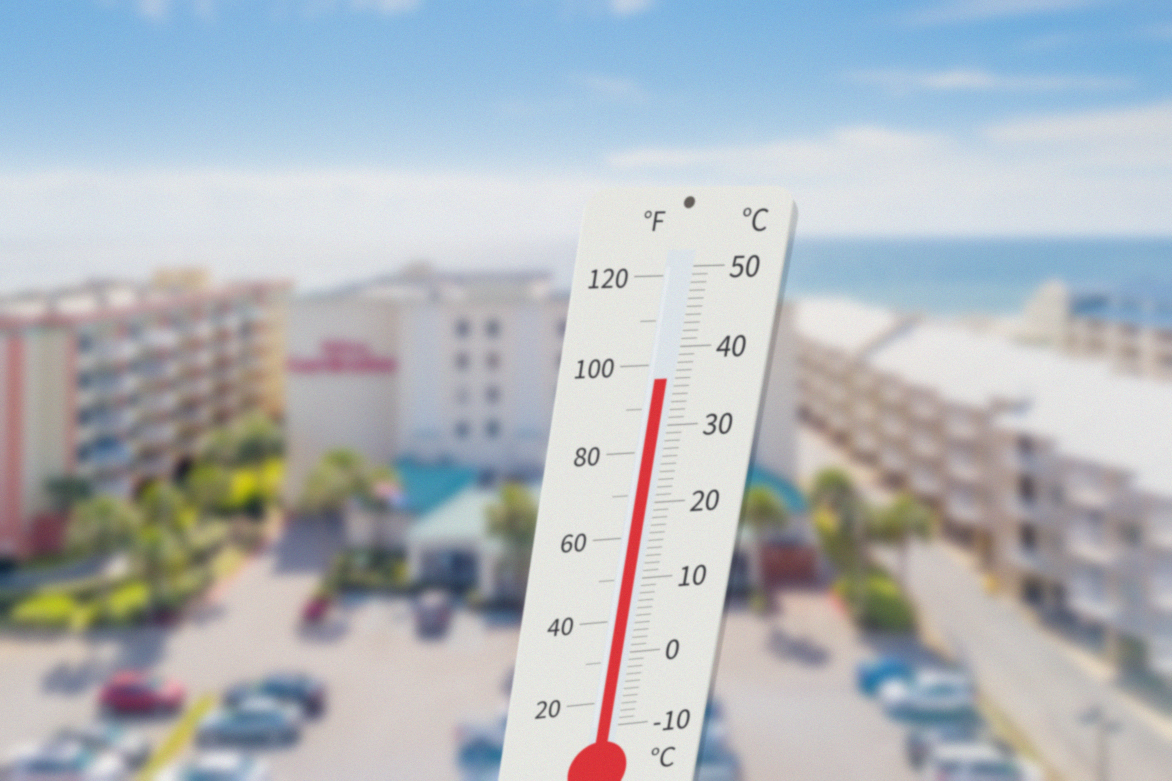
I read 36 °C
